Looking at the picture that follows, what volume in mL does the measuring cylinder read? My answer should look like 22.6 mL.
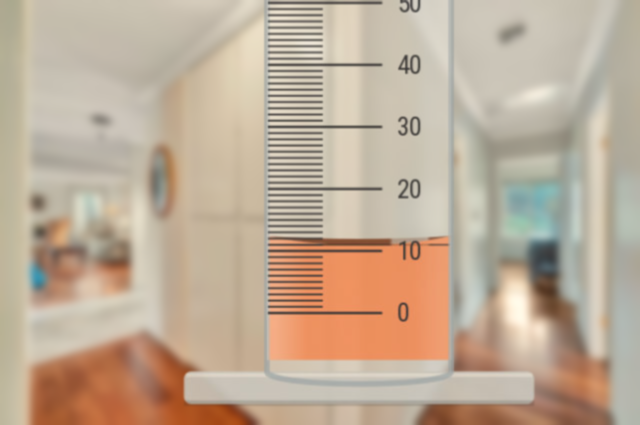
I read 11 mL
